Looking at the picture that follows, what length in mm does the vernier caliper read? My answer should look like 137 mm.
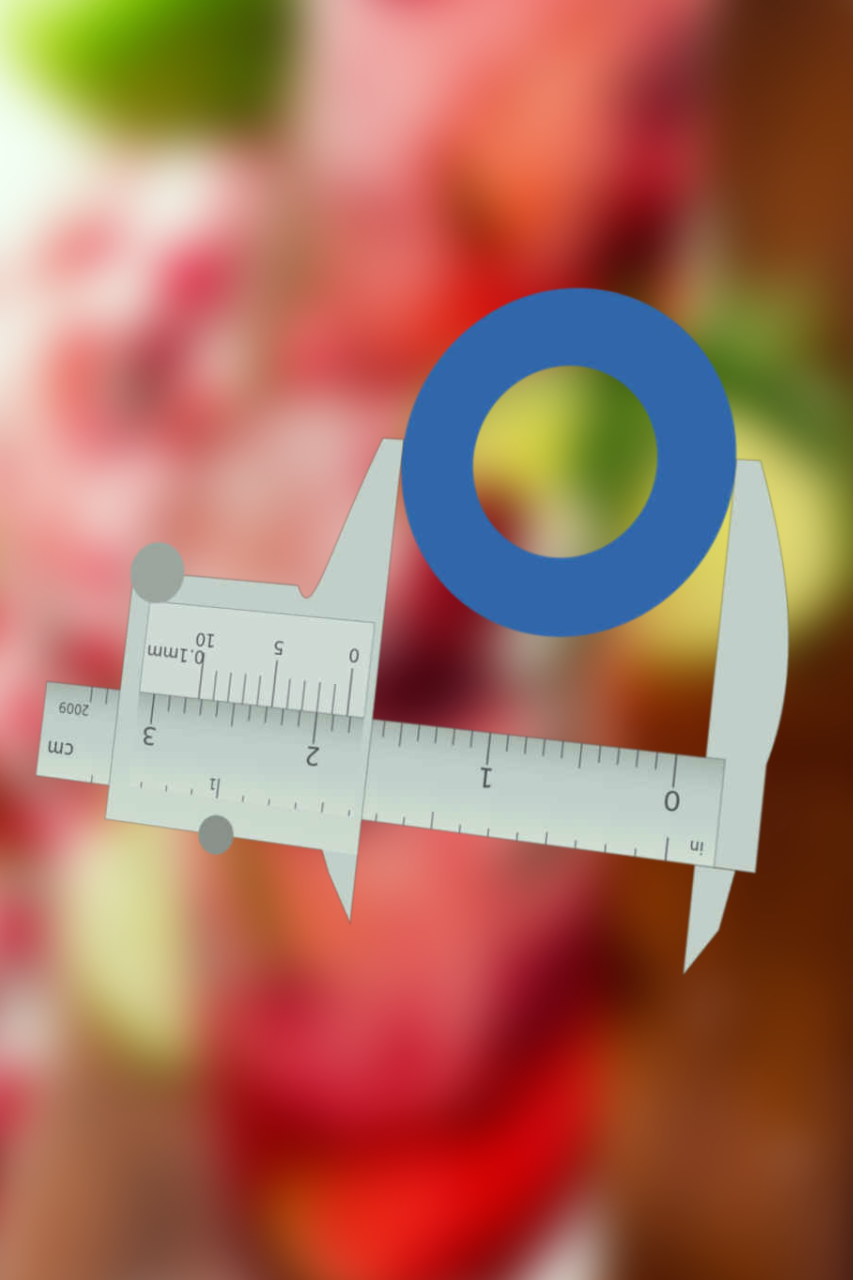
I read 18.2 mm
